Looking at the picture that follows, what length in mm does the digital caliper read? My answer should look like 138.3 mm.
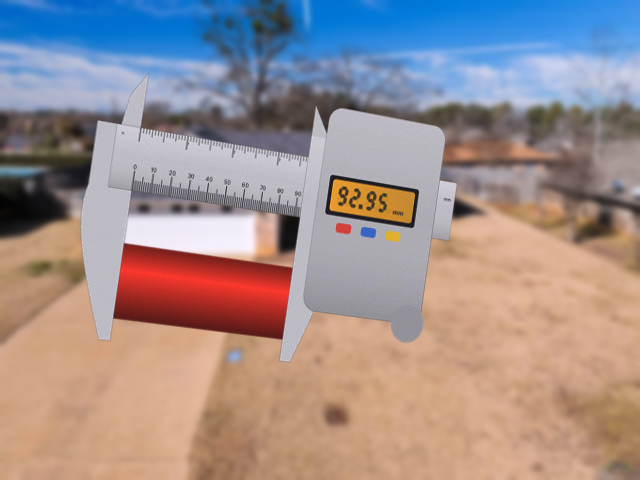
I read 92.95 mm
